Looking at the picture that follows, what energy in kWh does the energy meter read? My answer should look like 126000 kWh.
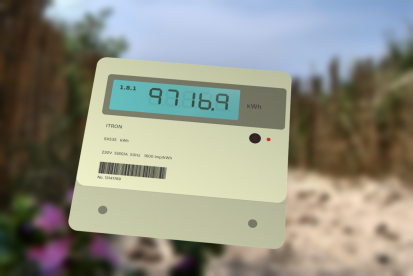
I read 9716.9 kWh
